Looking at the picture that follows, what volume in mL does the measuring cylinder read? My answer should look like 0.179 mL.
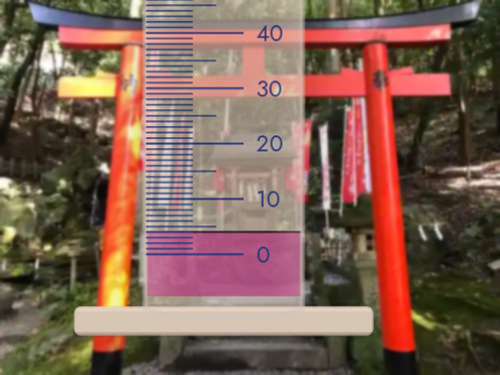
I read 4 mL
